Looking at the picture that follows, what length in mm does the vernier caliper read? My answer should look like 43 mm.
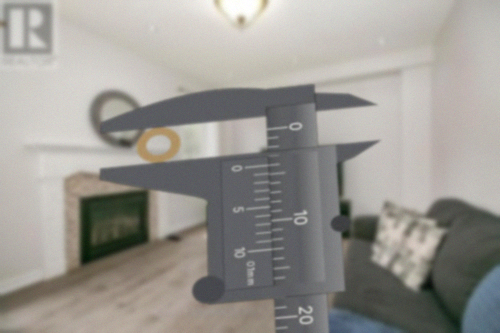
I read 4.0 mm
